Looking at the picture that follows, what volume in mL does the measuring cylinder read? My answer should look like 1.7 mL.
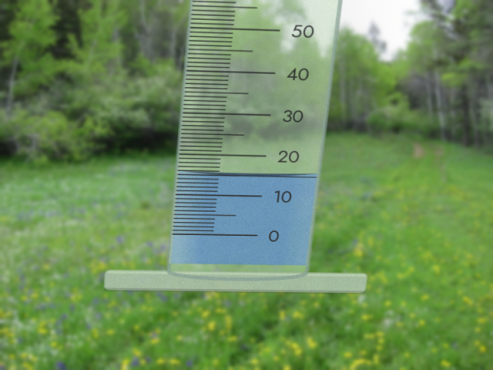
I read 15 mL
